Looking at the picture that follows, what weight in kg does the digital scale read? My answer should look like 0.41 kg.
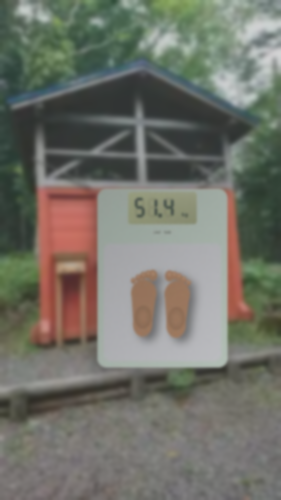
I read 51.4 kg
